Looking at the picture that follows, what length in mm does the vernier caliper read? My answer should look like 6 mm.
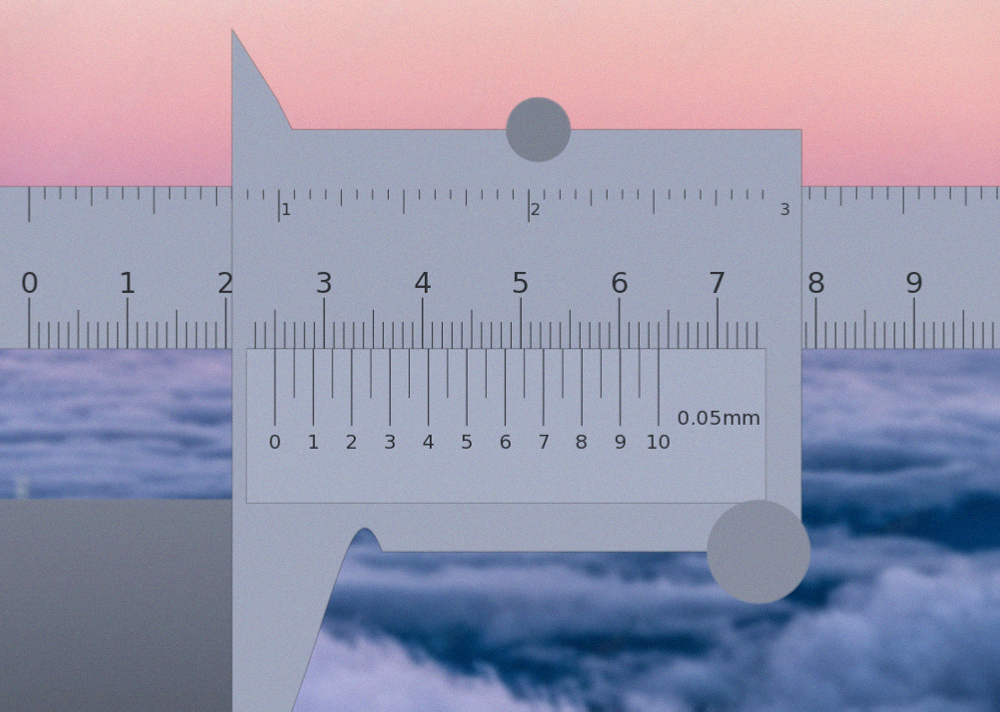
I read 25.0 mm
